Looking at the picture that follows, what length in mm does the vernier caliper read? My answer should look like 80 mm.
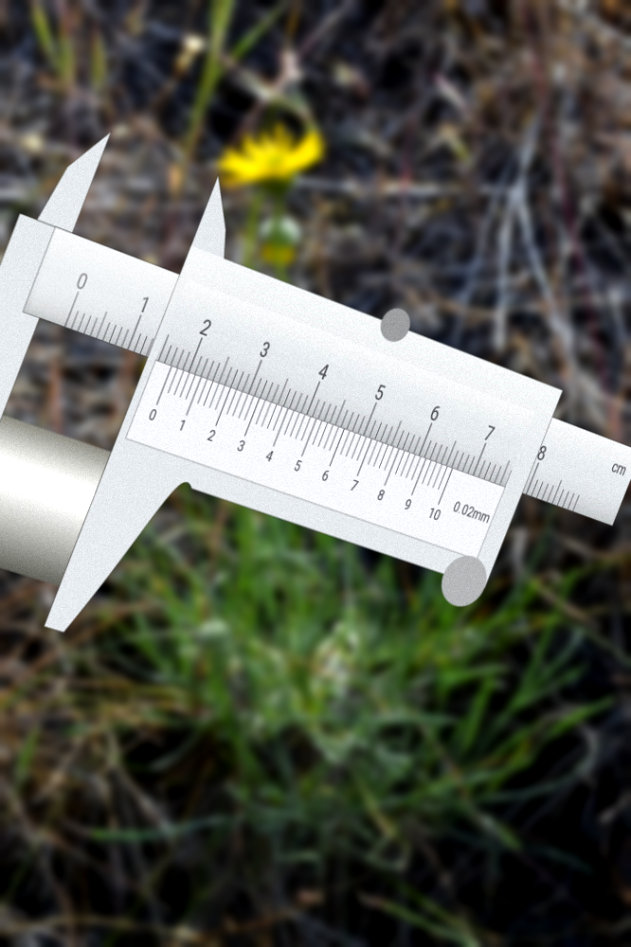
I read 17.2 mm
